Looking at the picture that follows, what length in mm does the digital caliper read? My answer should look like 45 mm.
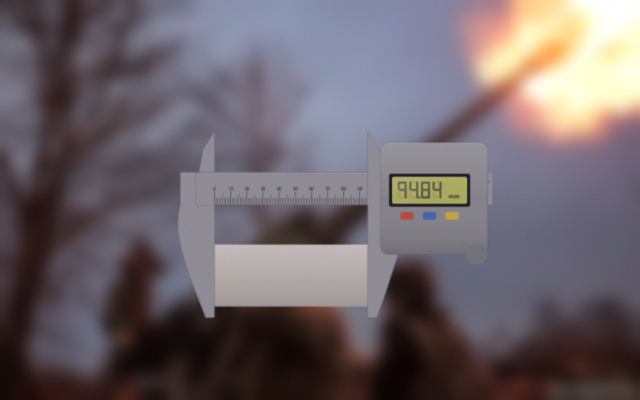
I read 94.84 mm
